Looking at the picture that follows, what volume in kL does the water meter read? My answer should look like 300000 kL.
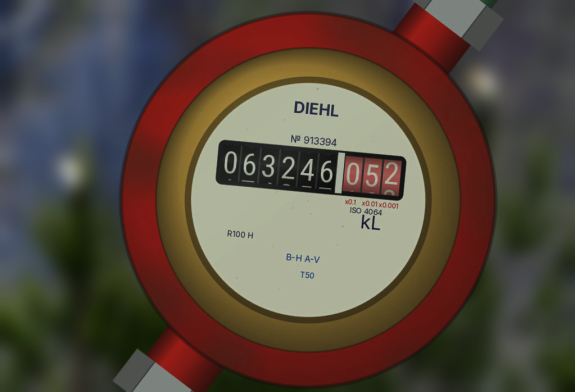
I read 63246.052 kL
